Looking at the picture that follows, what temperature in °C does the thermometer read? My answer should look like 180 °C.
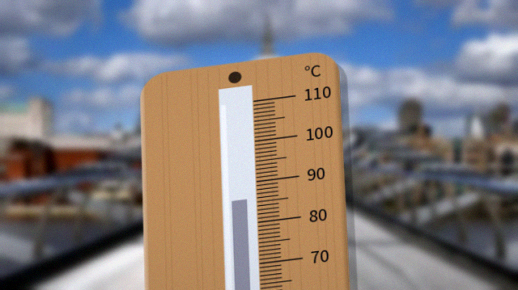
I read 86 °C
